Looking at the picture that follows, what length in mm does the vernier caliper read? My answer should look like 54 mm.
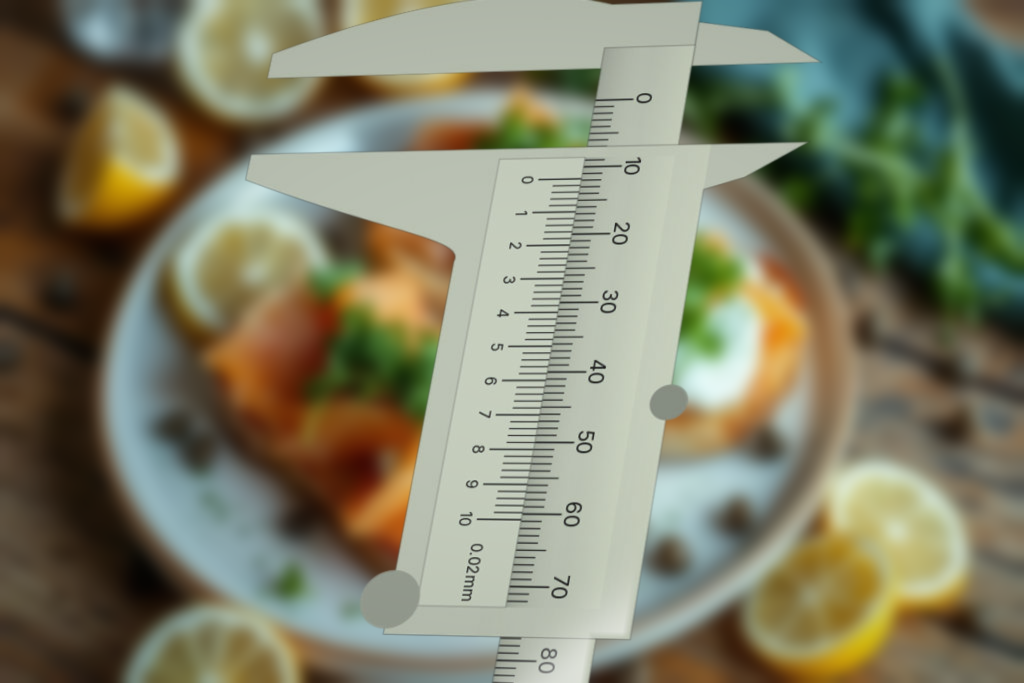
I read 11.8 mm
